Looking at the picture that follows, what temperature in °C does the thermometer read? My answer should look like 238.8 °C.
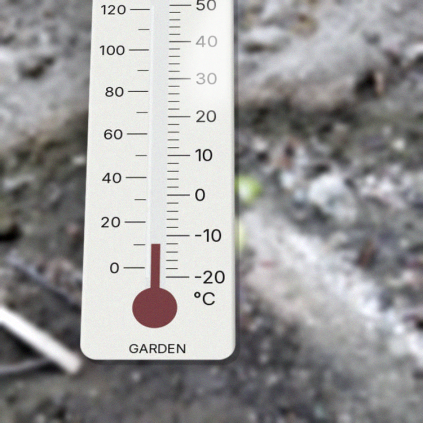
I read -12 °C
